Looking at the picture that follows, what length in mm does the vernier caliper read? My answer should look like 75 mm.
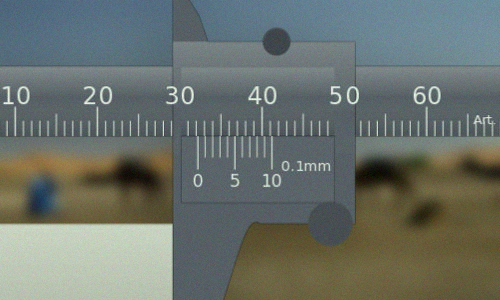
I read 32.2 mm
